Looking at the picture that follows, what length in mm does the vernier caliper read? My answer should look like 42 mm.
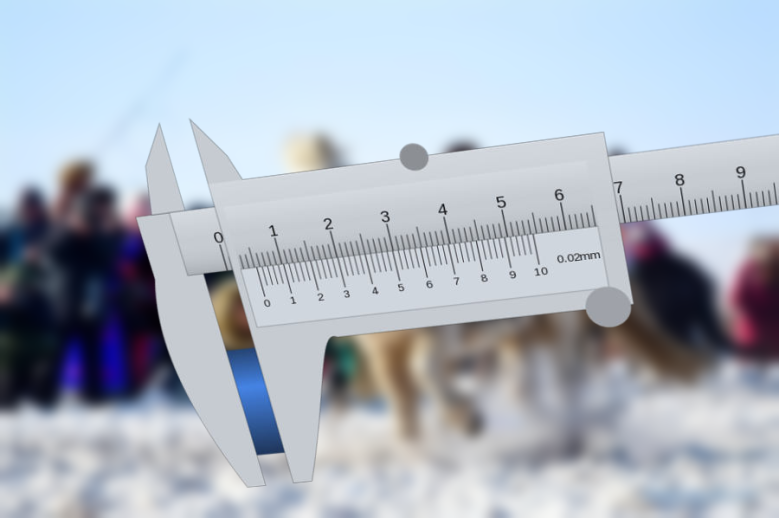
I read 5.4 mm
